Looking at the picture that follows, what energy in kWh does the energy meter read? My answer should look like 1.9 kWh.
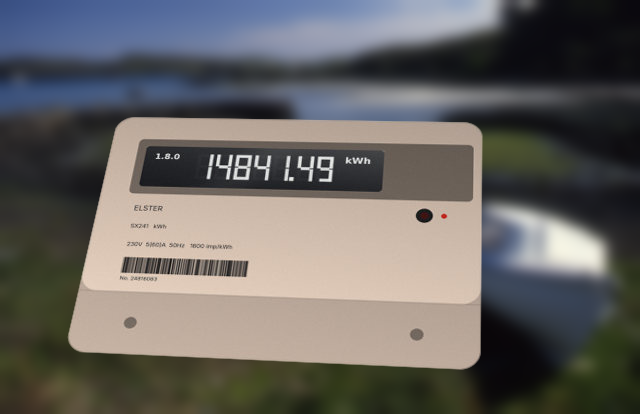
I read 14841.49 kWh
